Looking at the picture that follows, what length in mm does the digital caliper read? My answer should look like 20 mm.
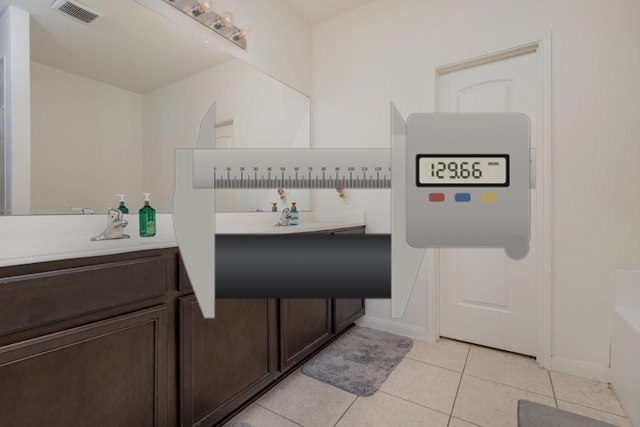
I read 129.66 mm
